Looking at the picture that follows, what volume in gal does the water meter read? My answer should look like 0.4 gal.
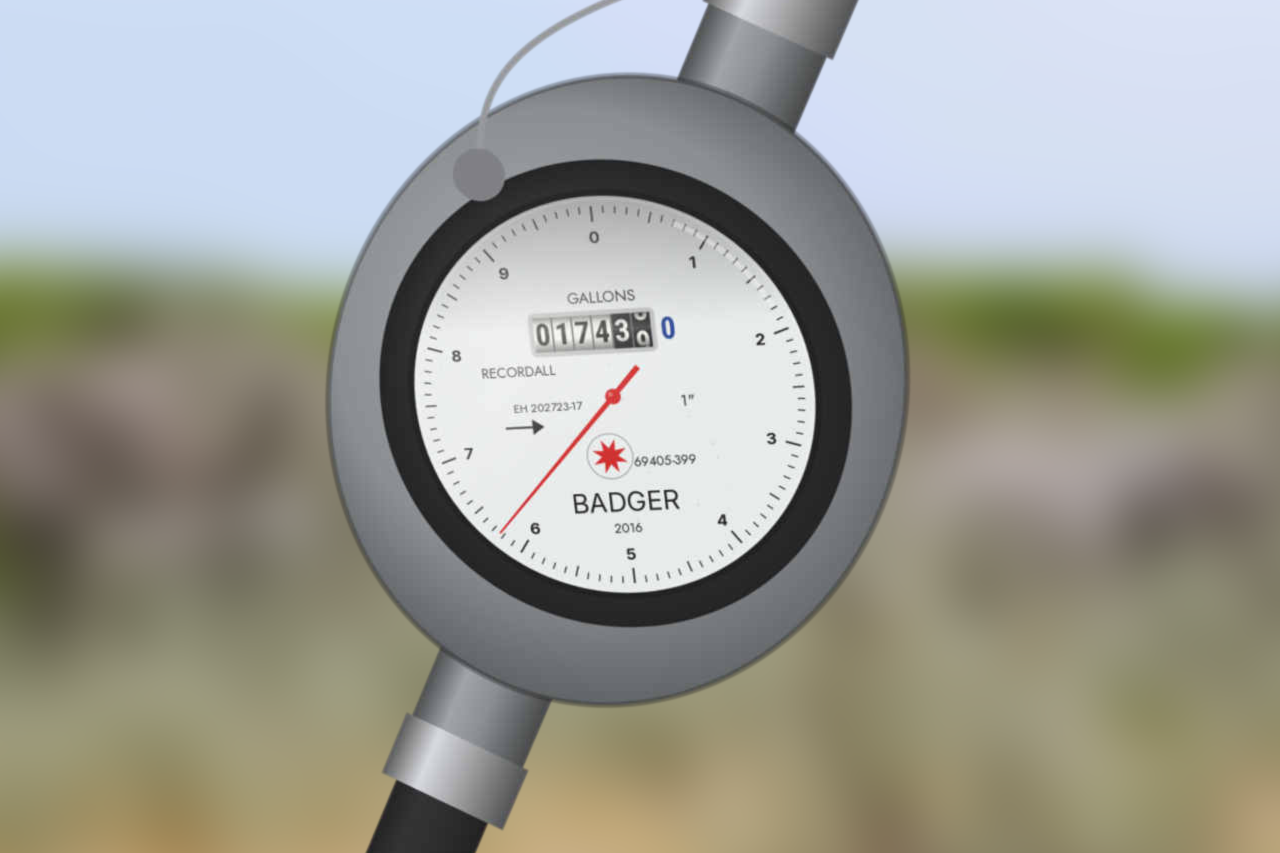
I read 174386.2 gal
